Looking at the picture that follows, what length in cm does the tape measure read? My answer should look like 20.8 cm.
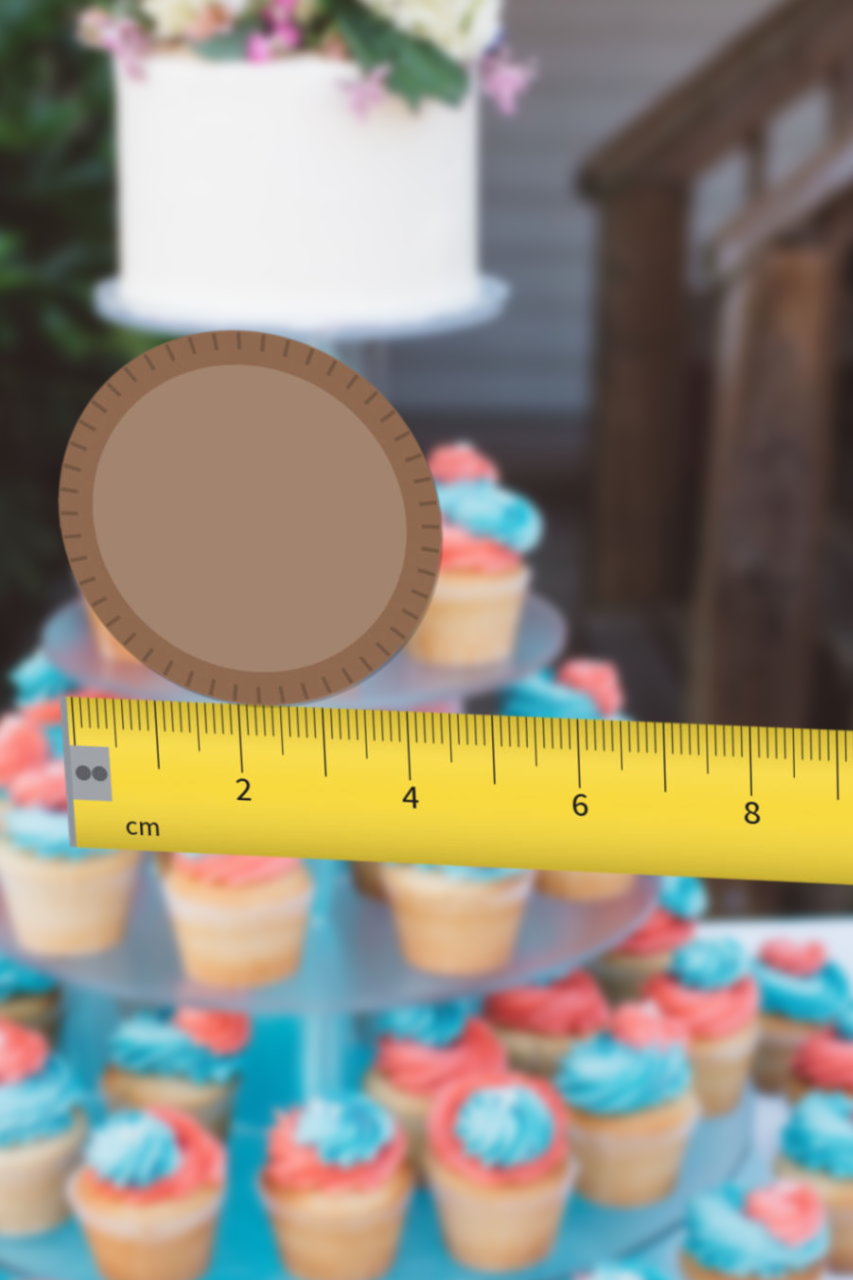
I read 4.5 cm
